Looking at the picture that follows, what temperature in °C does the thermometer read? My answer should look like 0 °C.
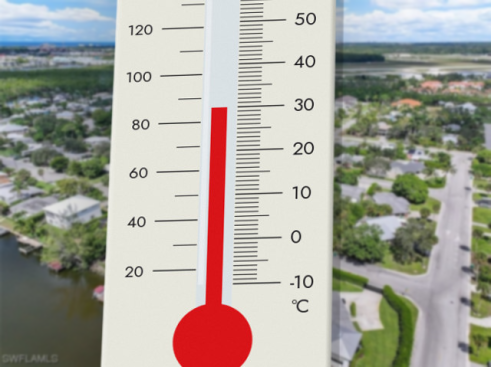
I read 30 °C
